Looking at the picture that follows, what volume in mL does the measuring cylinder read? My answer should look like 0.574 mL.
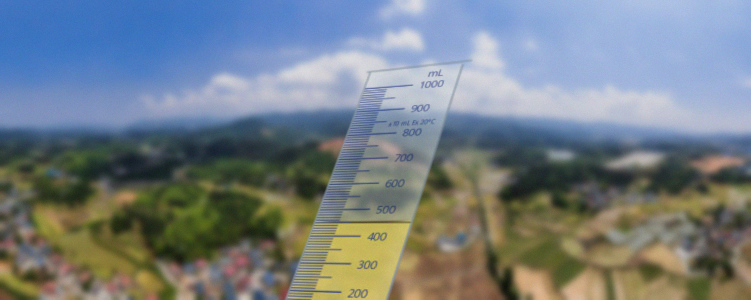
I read 450 mL
